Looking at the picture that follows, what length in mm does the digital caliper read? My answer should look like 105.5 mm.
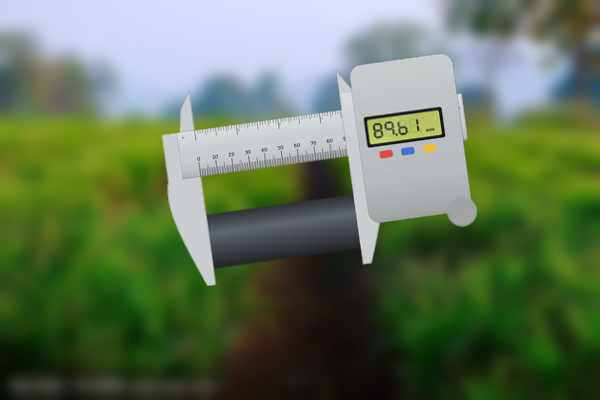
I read 89.61 mm
